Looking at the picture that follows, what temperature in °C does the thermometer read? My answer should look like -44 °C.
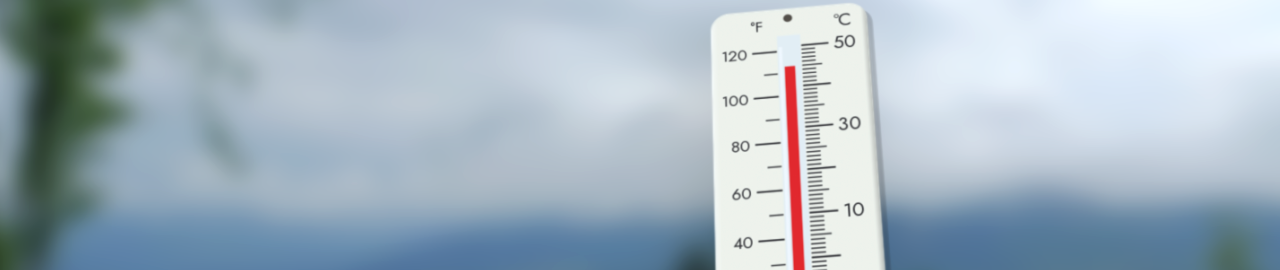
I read 45 °C
